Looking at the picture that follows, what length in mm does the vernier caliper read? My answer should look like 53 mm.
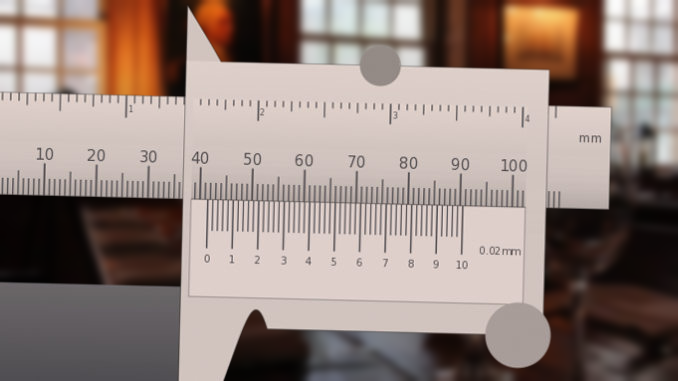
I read 41.5 mm
